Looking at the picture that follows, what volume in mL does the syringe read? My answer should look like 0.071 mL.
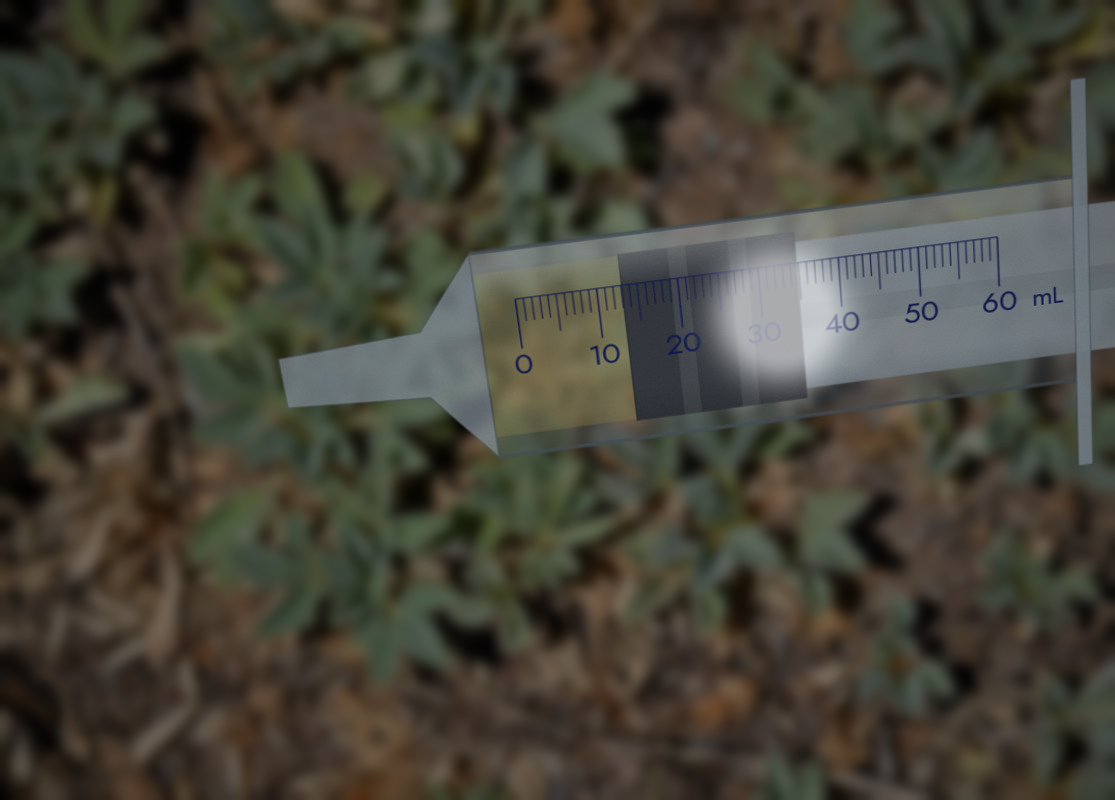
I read 13 mL
